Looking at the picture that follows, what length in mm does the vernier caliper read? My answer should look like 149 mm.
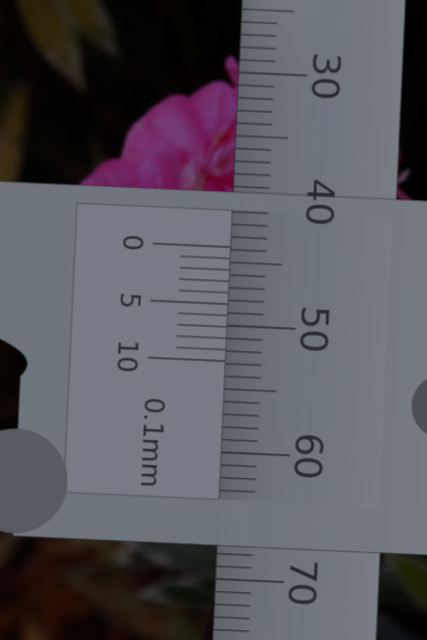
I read 43.8 mm
